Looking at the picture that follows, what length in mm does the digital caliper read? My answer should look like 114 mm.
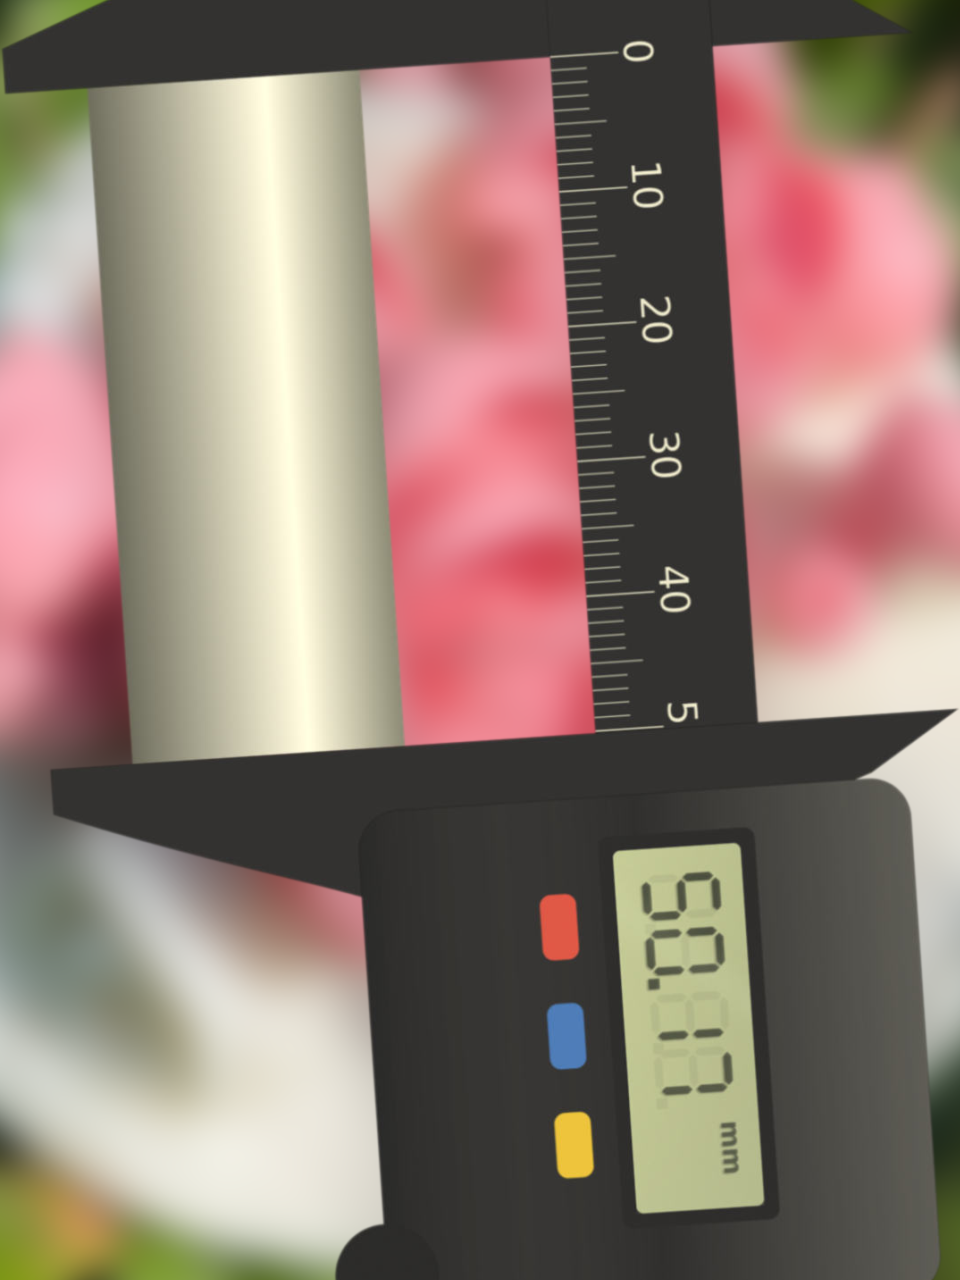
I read 50.17 mm
